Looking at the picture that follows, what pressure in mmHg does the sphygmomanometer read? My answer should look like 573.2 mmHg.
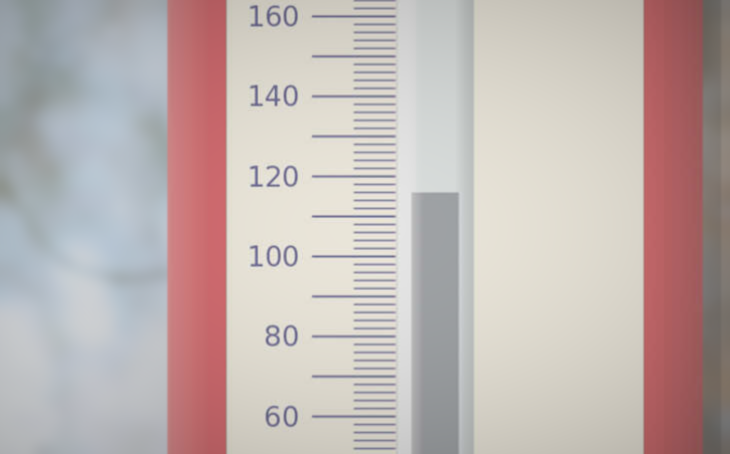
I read 116 mmHg
